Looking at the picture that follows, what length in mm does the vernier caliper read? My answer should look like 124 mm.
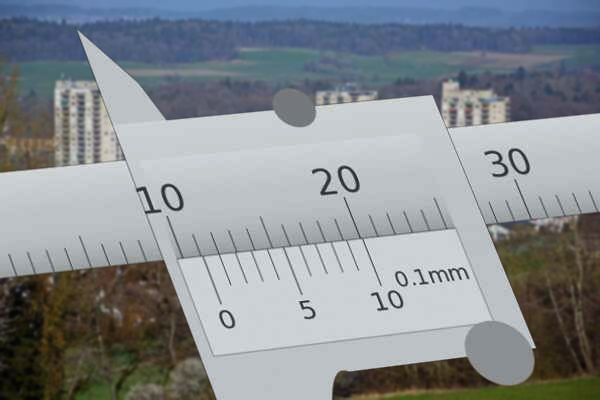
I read 11.1 mm
